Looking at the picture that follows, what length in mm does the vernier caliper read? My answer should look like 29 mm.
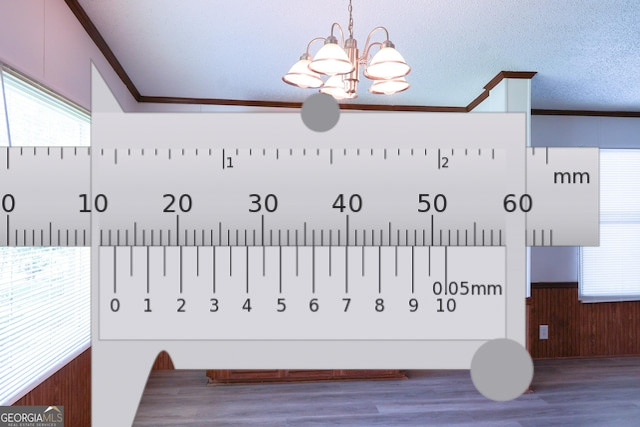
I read 12.6 mm
